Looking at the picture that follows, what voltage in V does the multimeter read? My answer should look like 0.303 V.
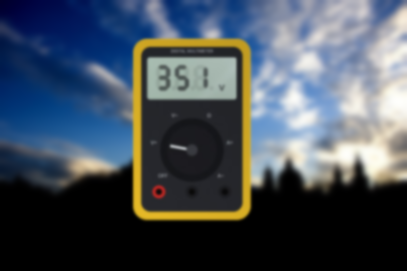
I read 351 V
